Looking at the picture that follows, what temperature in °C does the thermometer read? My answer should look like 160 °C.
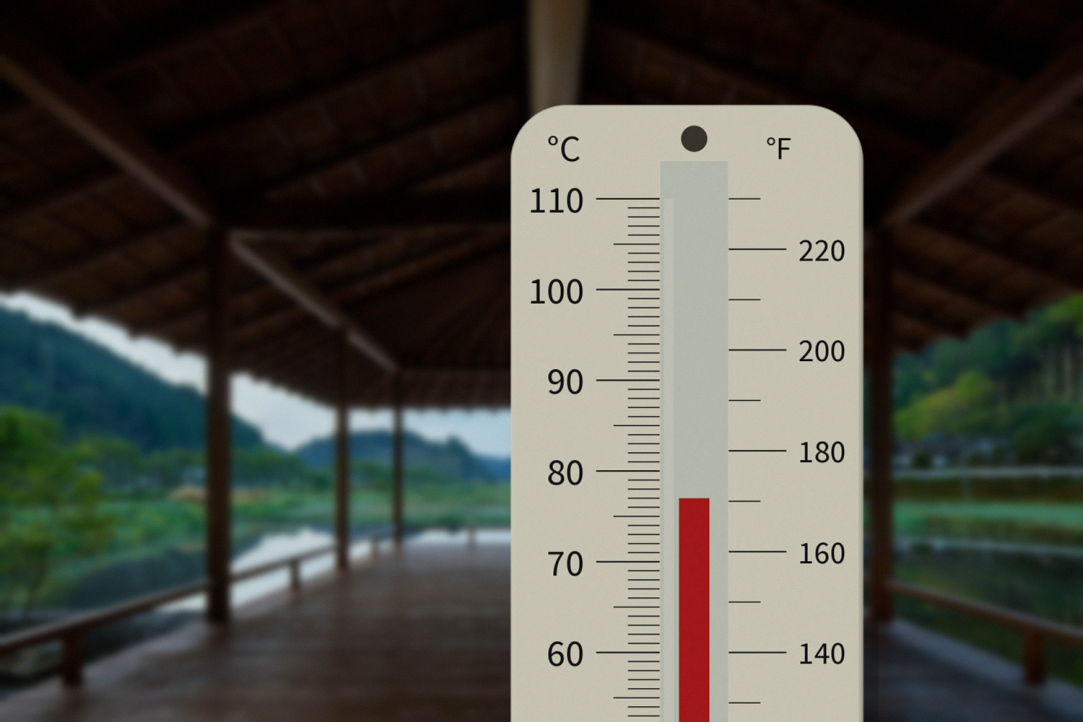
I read 77 °C
